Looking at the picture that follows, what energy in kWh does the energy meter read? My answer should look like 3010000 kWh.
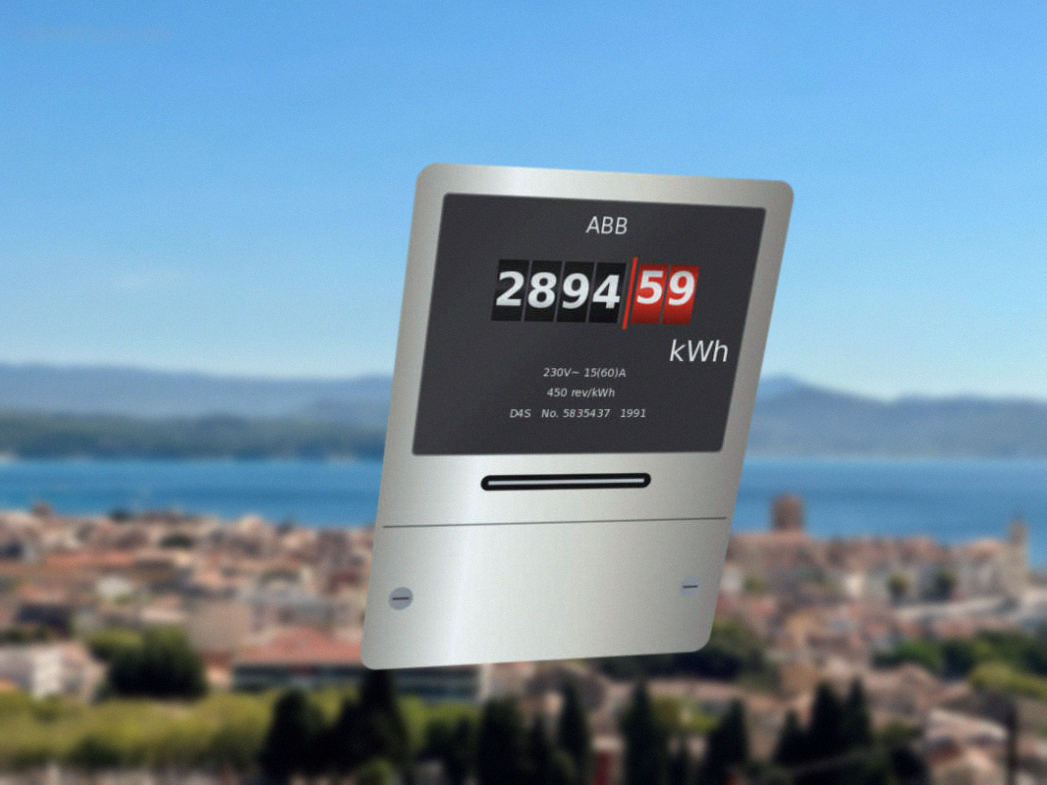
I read 2894.59 kWh
